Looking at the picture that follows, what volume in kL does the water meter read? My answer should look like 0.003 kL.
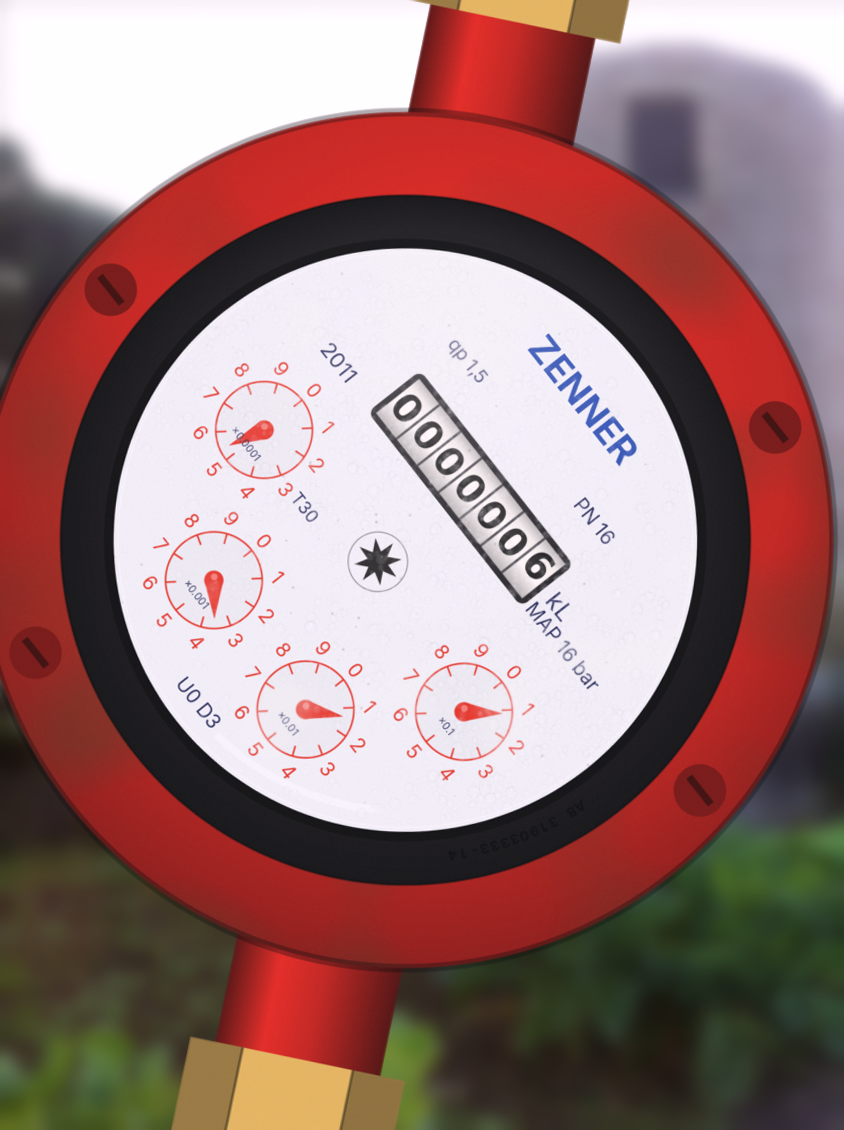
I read 6.1135 kL
